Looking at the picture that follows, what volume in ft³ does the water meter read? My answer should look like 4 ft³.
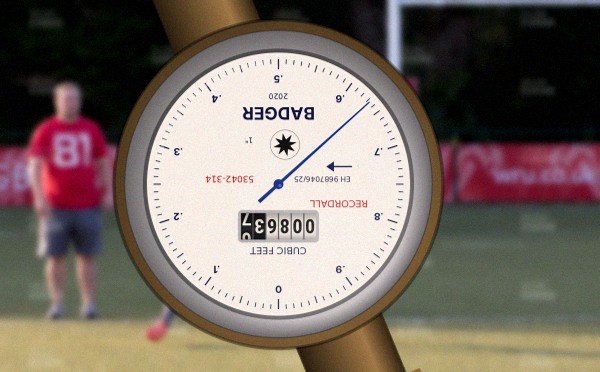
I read 8636.63 ft³
